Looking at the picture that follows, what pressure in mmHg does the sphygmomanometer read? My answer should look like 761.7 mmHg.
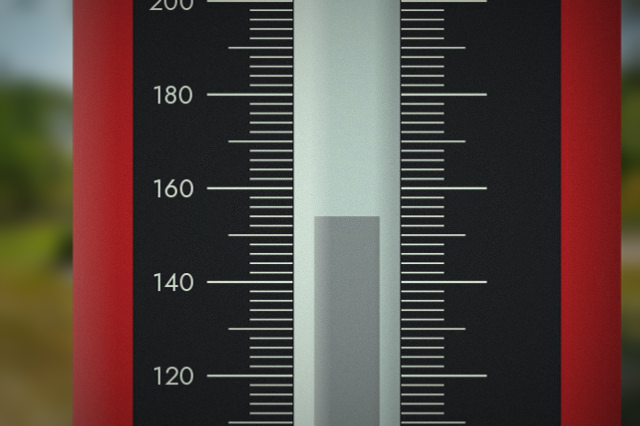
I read 154 mmHg
